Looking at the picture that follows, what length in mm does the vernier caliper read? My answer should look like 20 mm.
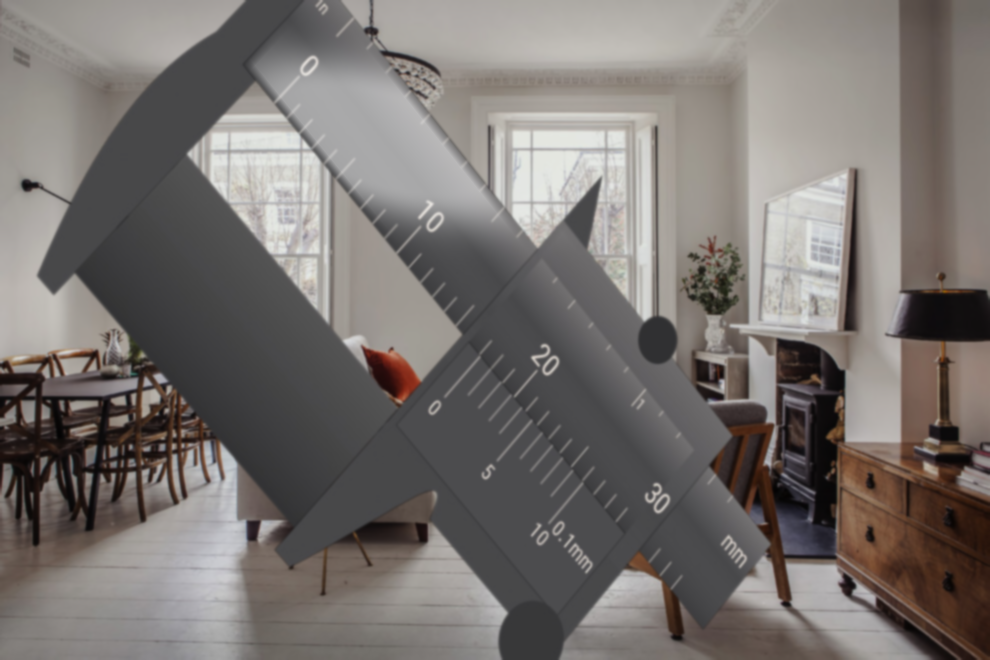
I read 17.1 mm
